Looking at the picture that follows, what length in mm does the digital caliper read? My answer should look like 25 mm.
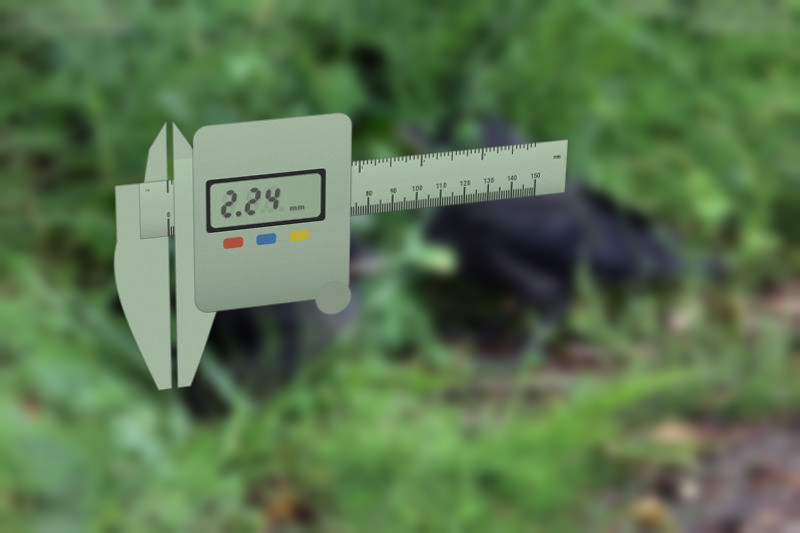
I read 2.24 mm
